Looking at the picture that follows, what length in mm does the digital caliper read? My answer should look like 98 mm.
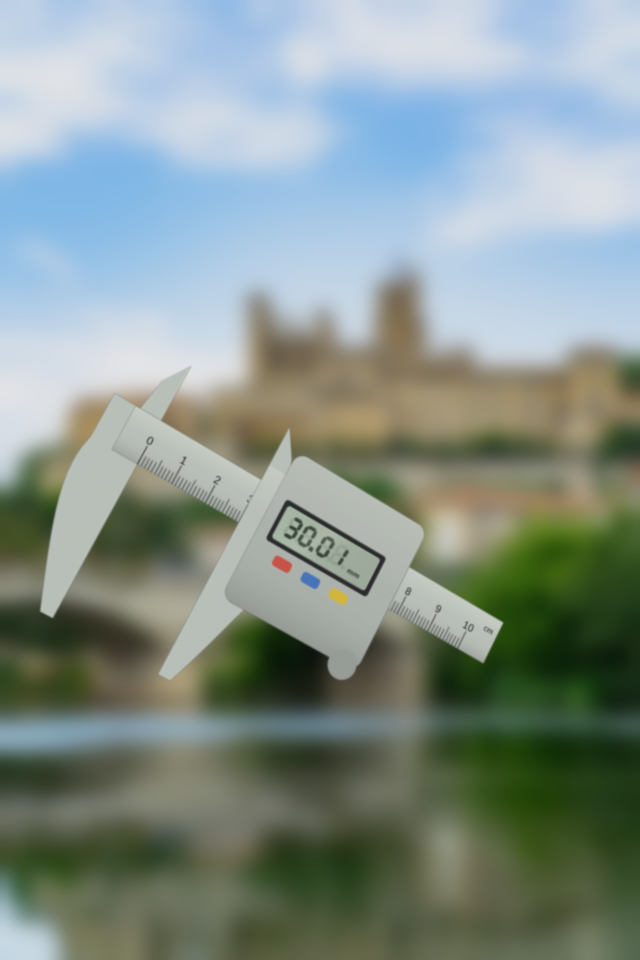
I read 30.01 mm
